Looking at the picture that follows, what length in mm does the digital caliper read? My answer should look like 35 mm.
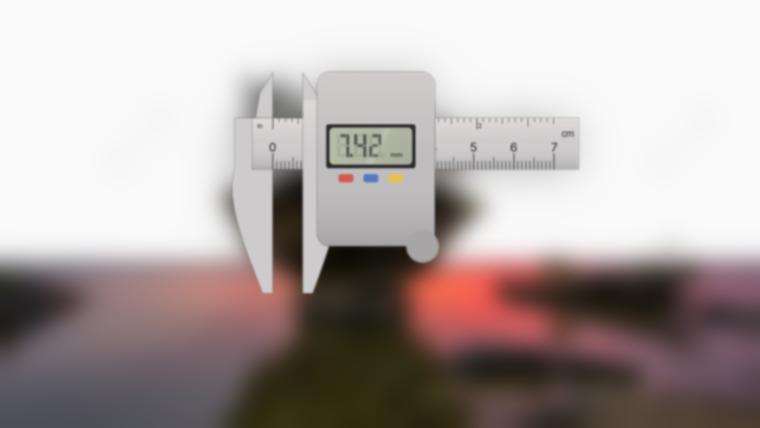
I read 7.42 mm
